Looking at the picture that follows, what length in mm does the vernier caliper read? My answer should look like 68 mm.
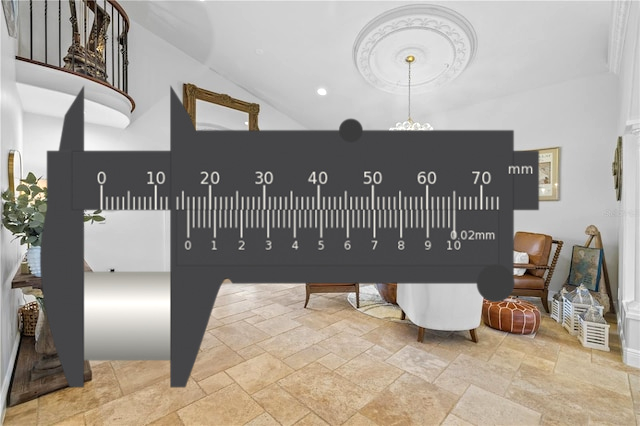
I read 16.0 mm
